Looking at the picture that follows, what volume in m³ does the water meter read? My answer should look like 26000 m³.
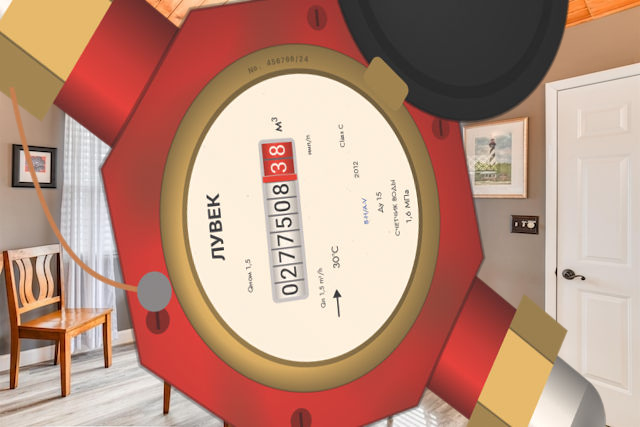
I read 277508.38 m³
